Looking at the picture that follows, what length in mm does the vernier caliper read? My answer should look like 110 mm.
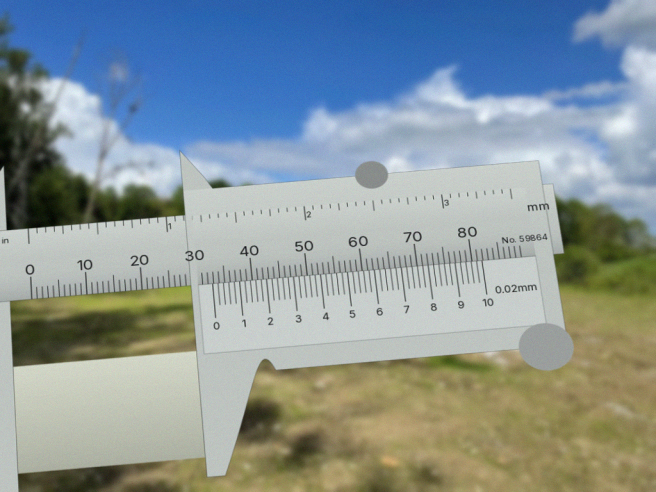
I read 32.8 mm
